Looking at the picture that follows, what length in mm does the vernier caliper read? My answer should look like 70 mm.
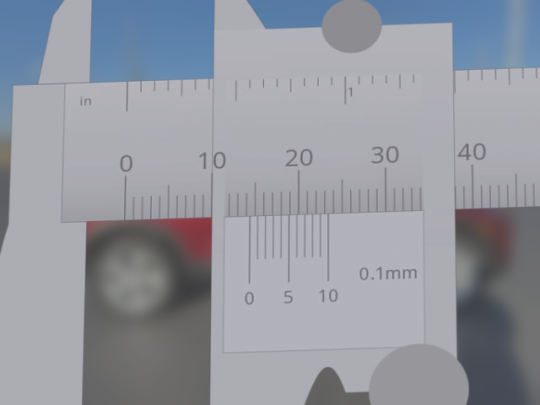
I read 14.4 mm
